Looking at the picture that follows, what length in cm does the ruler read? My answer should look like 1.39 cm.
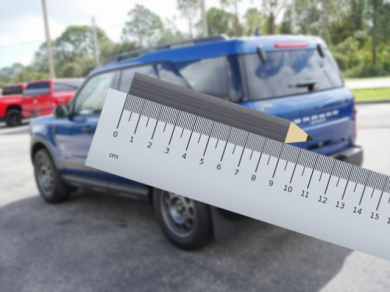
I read 10.5 cm
